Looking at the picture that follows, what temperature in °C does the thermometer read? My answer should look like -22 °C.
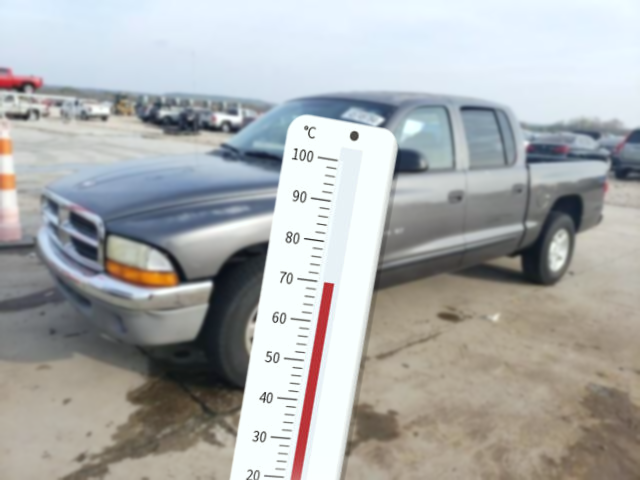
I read 70 °C
